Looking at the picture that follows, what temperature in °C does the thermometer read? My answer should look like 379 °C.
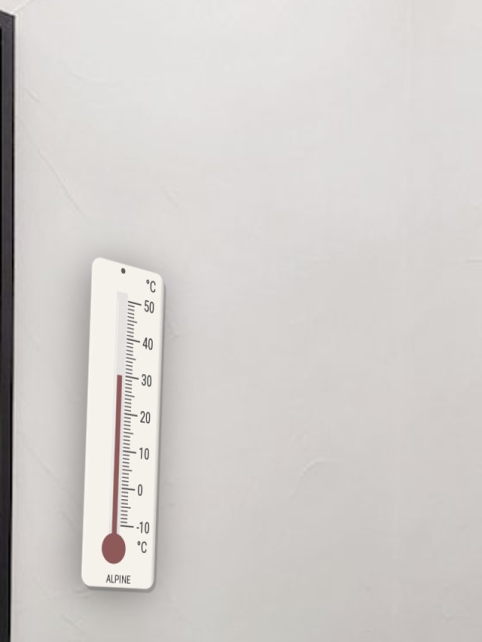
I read 30 °C
